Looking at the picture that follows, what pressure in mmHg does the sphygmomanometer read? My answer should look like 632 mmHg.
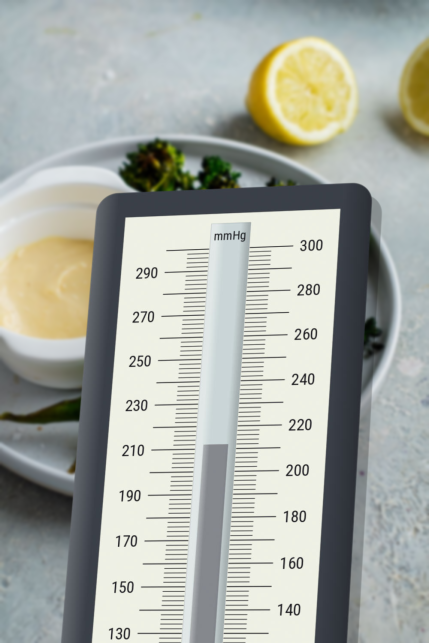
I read 212 mmHg
